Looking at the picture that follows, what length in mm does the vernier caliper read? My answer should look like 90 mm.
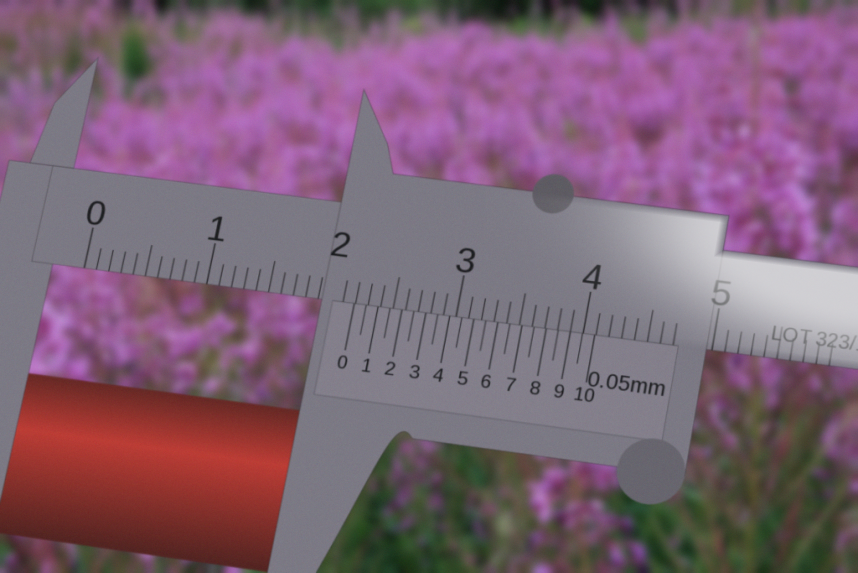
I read 21.9 mm
